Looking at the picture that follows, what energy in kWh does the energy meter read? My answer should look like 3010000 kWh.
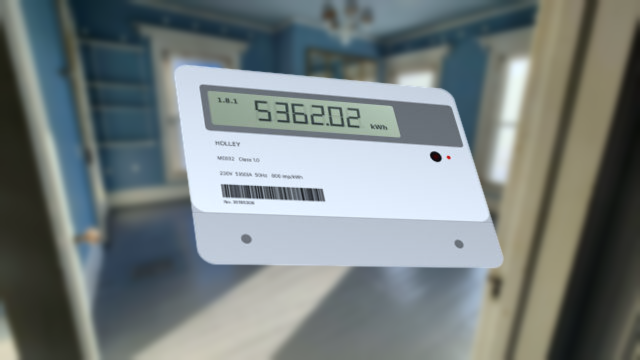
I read 5362.02 kWh
